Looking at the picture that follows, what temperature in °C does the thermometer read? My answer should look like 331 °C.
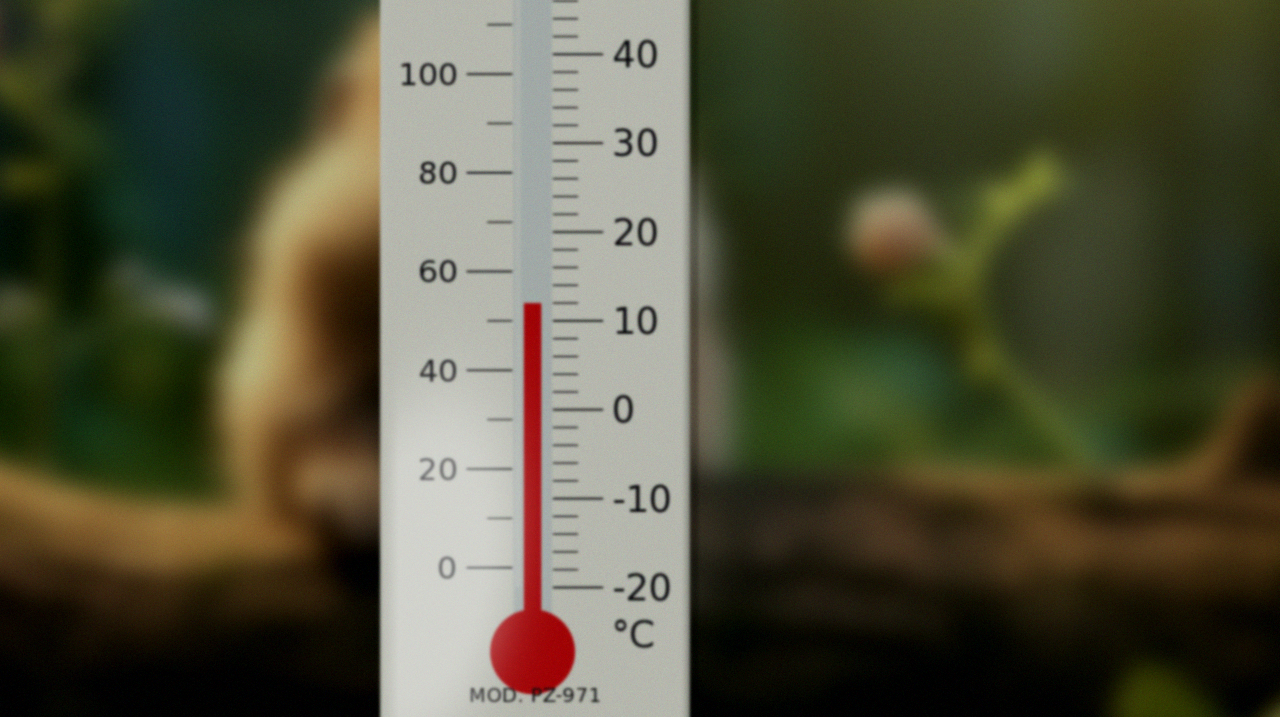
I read 12 °C
